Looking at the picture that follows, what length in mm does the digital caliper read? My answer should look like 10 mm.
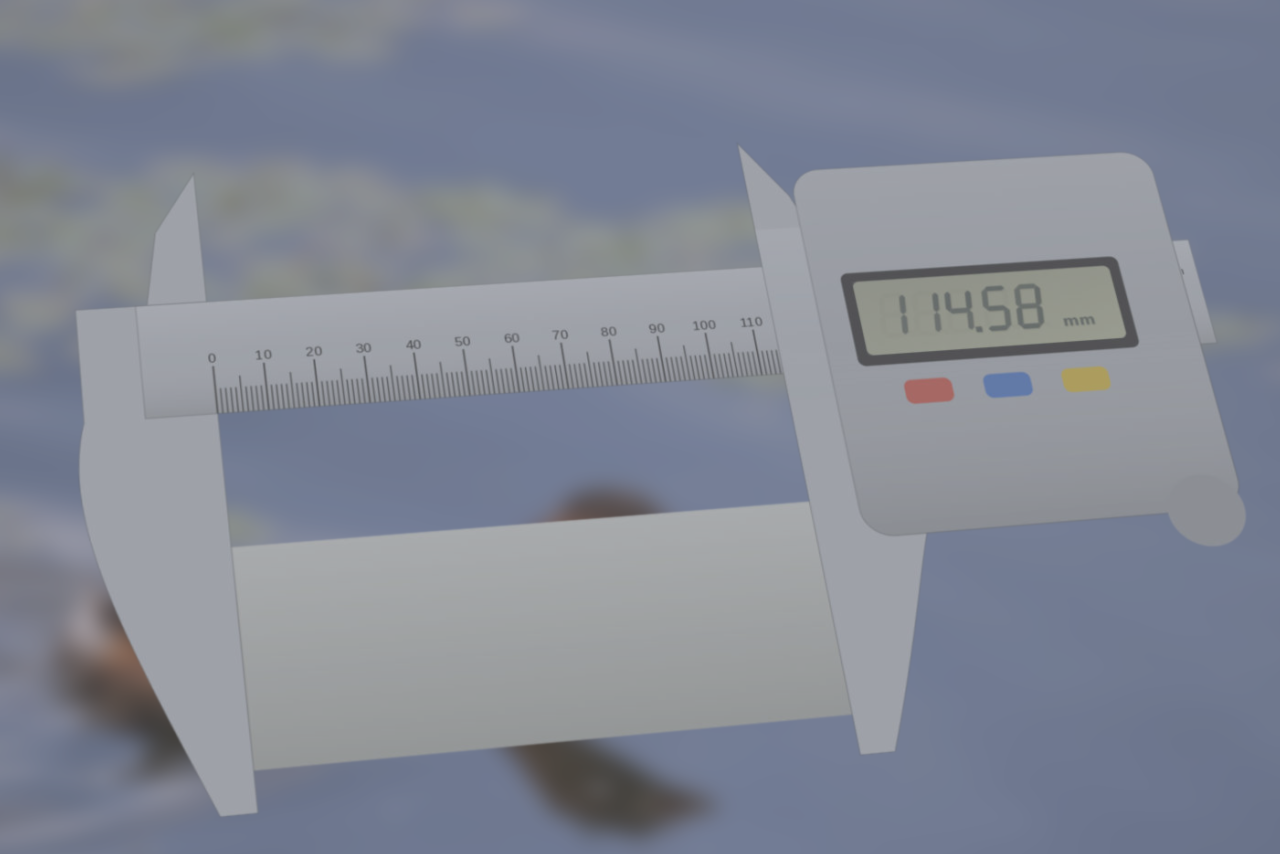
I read 114.58 mm
